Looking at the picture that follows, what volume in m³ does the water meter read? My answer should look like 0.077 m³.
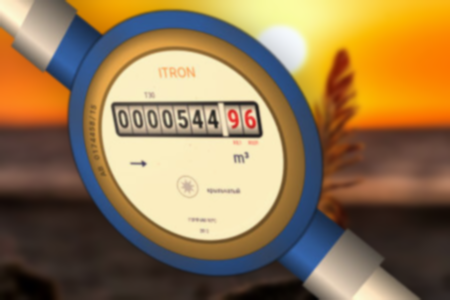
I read 544.96 m³
